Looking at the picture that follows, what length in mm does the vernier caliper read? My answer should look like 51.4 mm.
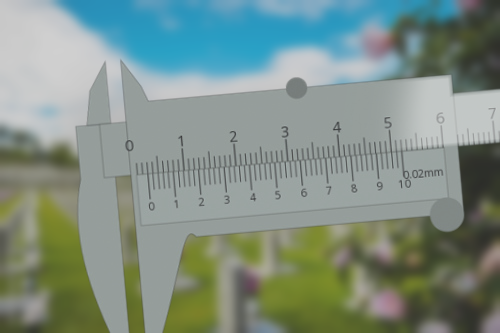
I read 3.0 mm
